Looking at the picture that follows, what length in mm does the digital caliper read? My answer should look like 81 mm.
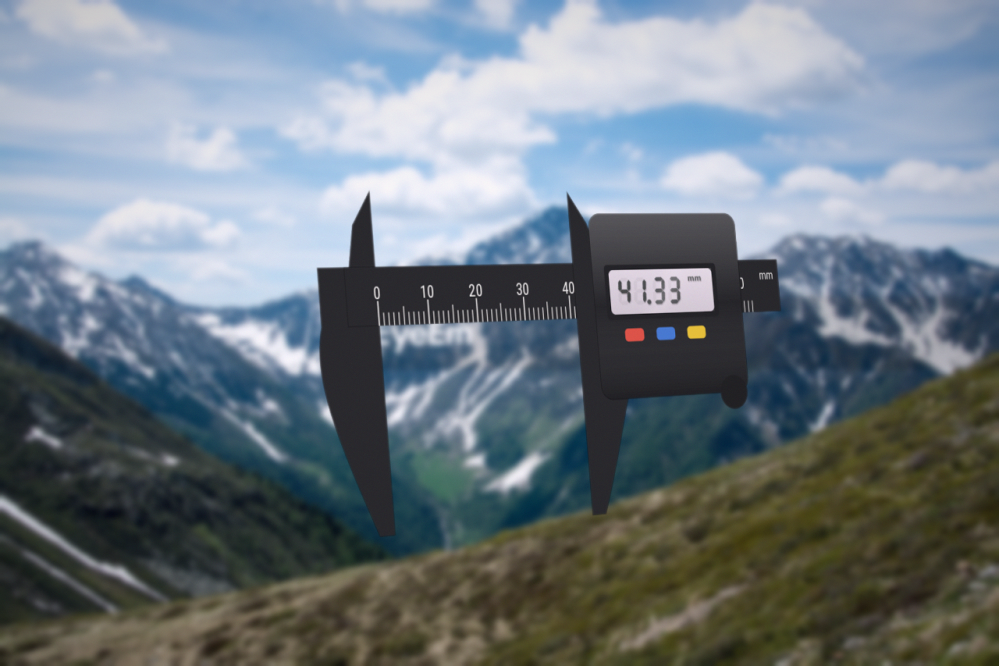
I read 41.33 mm
